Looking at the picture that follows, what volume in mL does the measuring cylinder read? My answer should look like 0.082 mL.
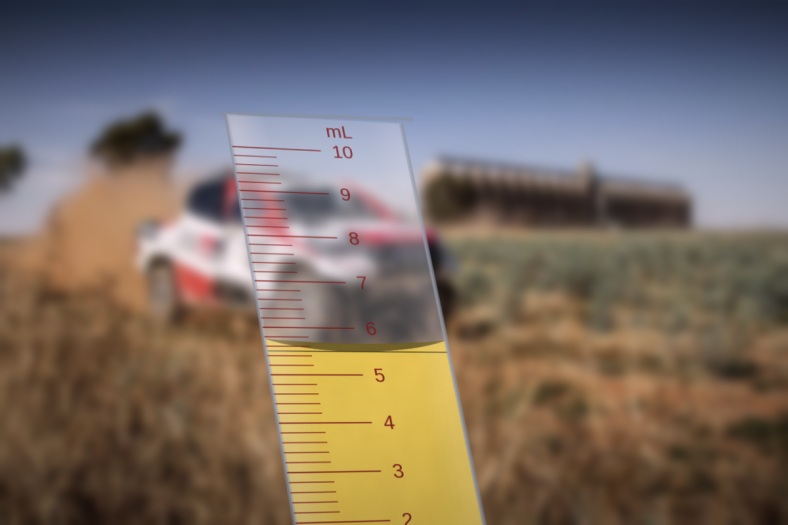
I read 5.5 mL
